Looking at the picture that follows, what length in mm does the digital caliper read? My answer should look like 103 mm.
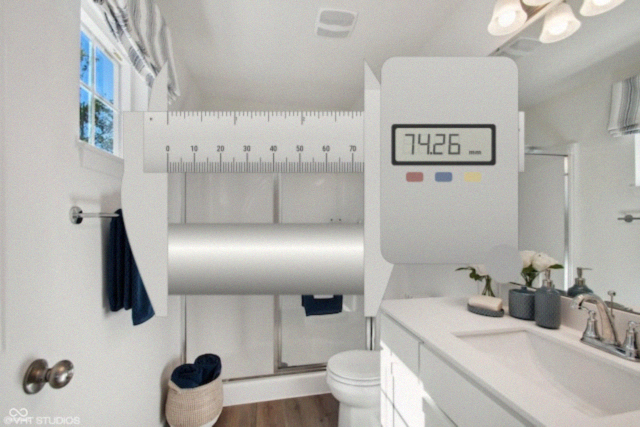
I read 74.26 mm
